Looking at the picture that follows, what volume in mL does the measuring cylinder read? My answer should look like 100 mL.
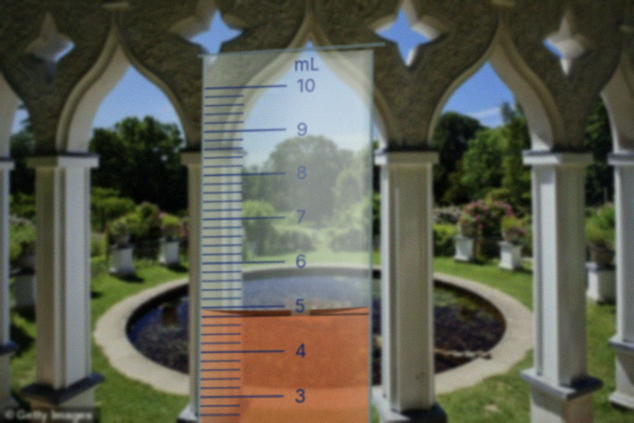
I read 4.8 mL
